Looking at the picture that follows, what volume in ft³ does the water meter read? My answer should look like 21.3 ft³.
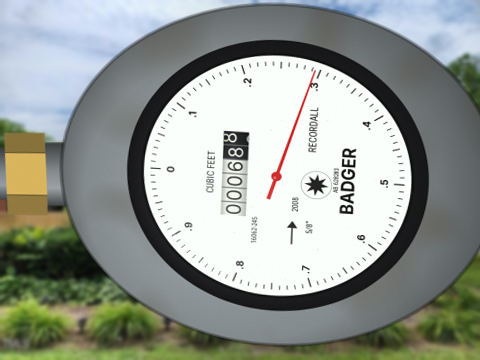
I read 688.29 ft³
